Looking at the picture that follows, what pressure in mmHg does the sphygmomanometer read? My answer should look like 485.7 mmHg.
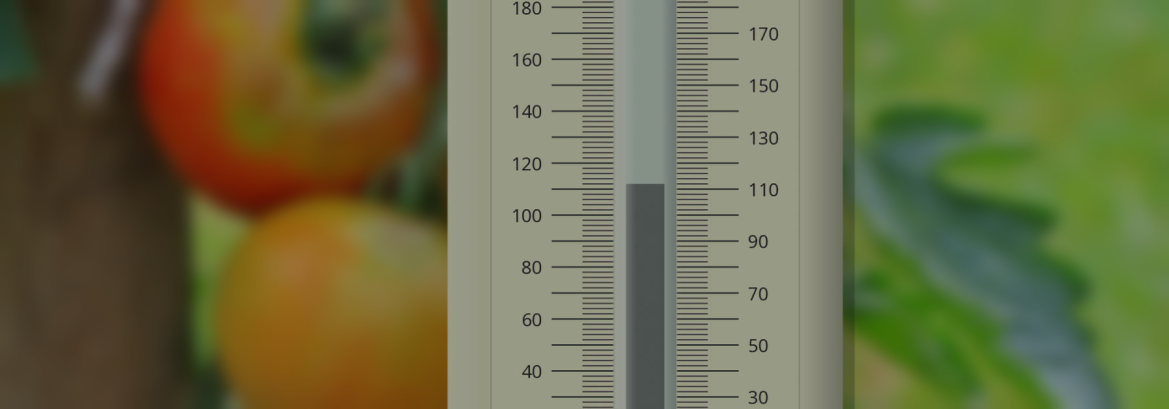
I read 112 mmHg
